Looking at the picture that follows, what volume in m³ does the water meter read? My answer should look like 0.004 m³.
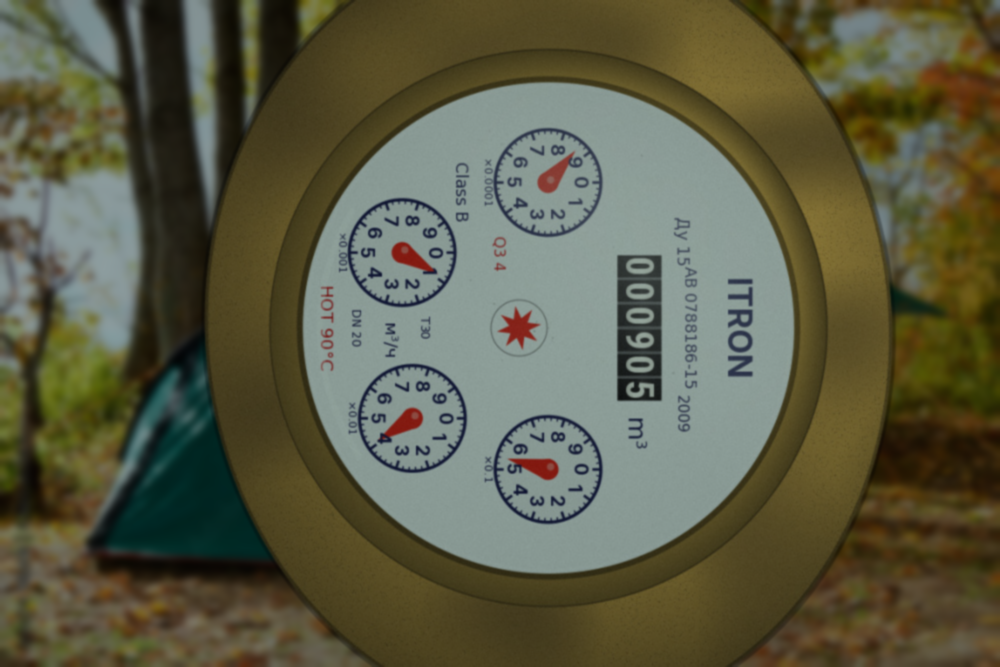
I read 905.5408 m³
